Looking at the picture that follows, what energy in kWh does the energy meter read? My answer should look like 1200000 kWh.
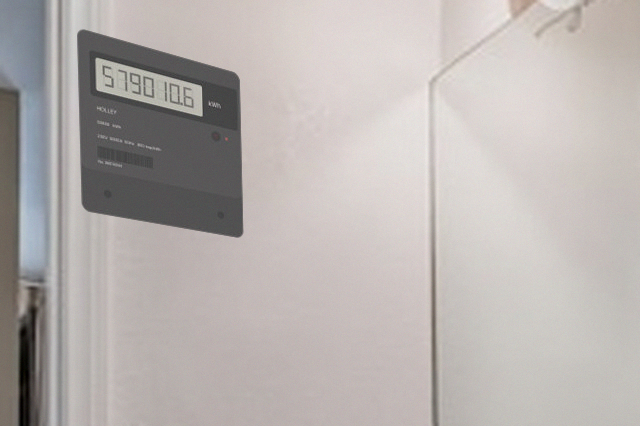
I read 579010.6 kWh
